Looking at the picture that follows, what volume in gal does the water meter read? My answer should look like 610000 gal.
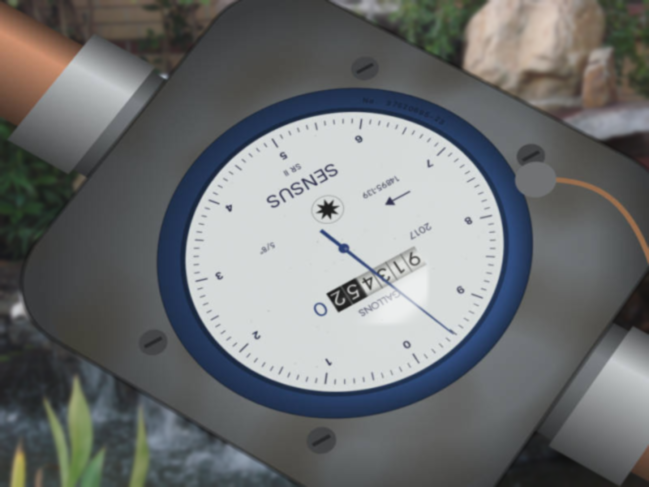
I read 9134519.5 gal
